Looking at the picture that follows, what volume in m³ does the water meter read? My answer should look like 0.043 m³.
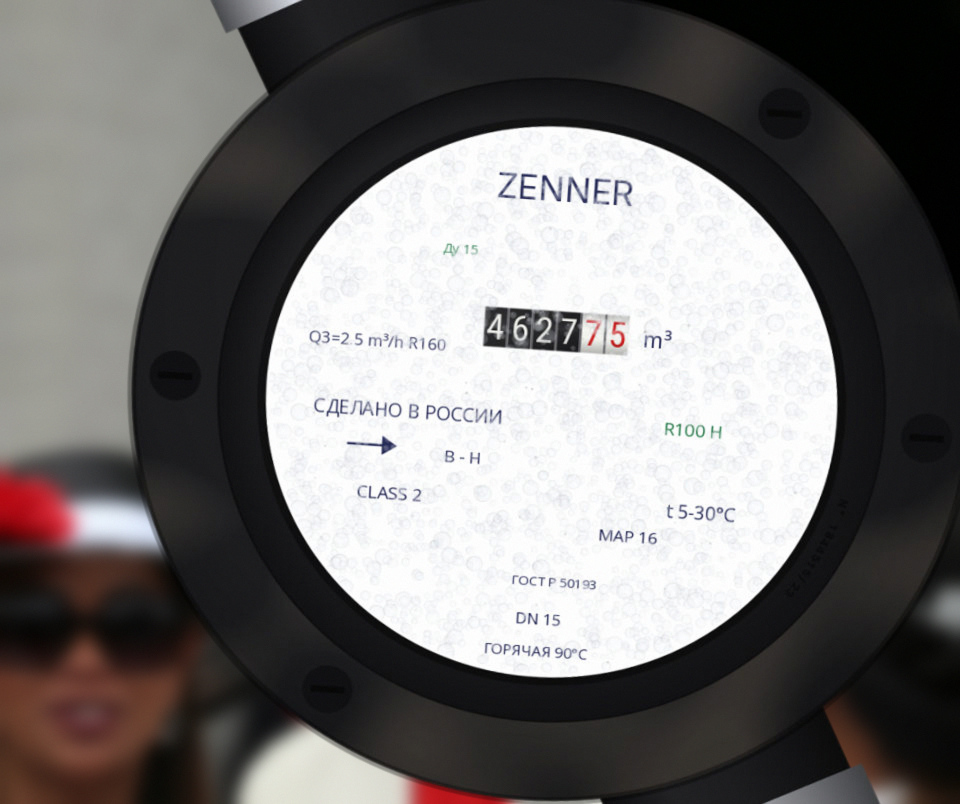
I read 4627.75 m³
